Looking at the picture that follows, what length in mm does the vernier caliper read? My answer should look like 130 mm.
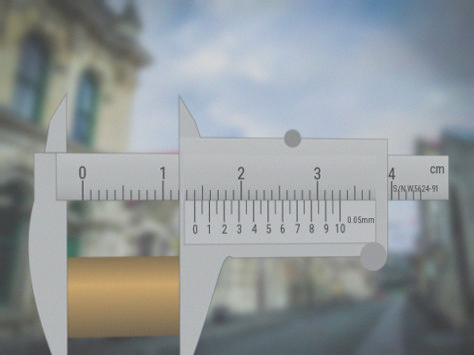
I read 14.0 mm
